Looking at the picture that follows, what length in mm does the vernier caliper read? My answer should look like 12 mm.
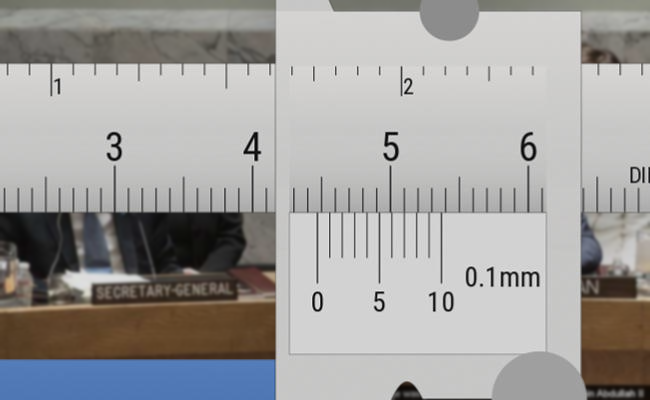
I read 44.7 mm
